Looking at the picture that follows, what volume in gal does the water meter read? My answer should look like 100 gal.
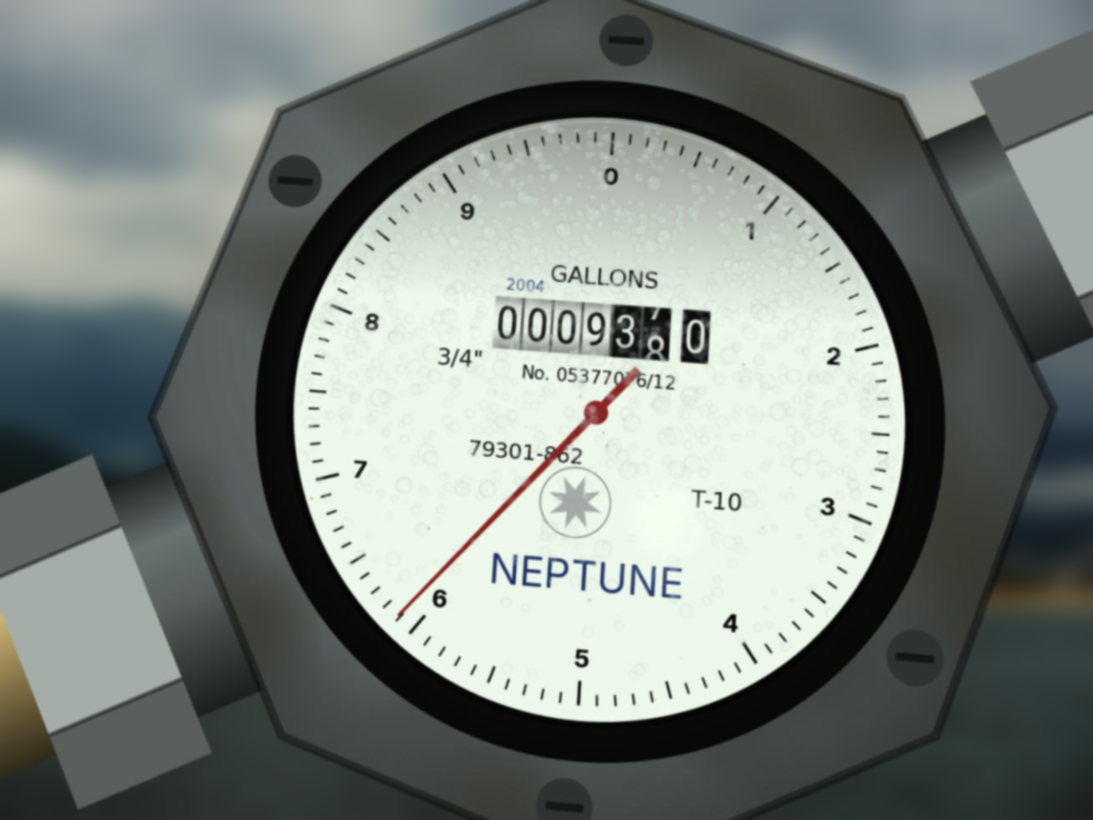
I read 9376.1 gal
